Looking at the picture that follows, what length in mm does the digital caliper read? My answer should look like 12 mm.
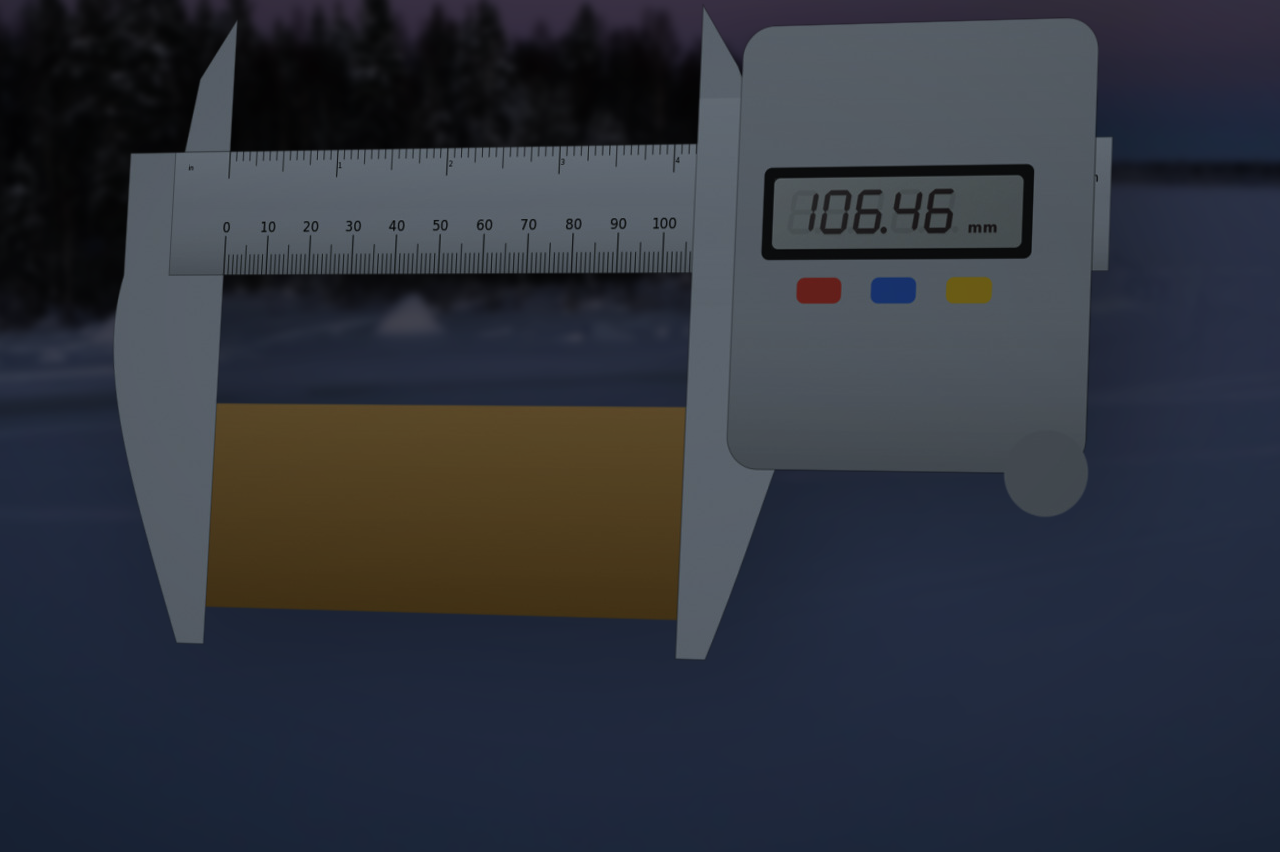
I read 106.46 mm
